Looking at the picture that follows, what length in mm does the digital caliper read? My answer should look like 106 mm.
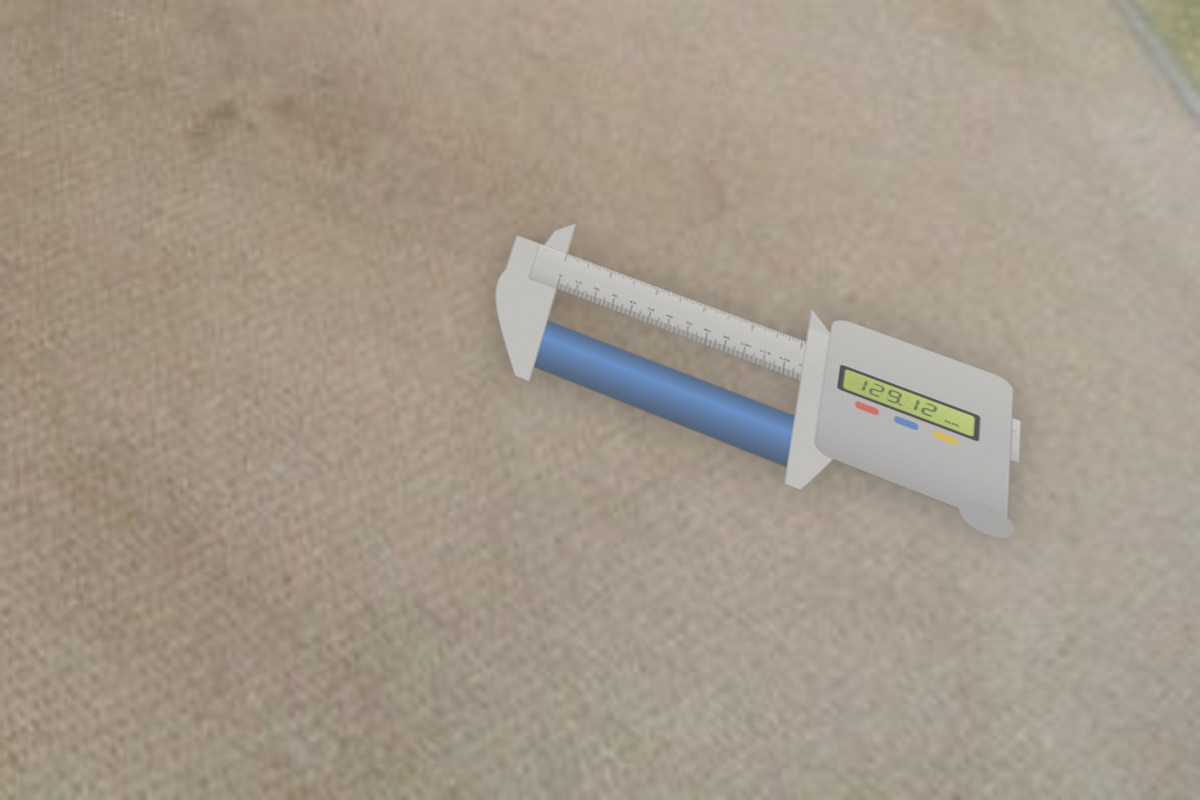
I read 129.12 mm
